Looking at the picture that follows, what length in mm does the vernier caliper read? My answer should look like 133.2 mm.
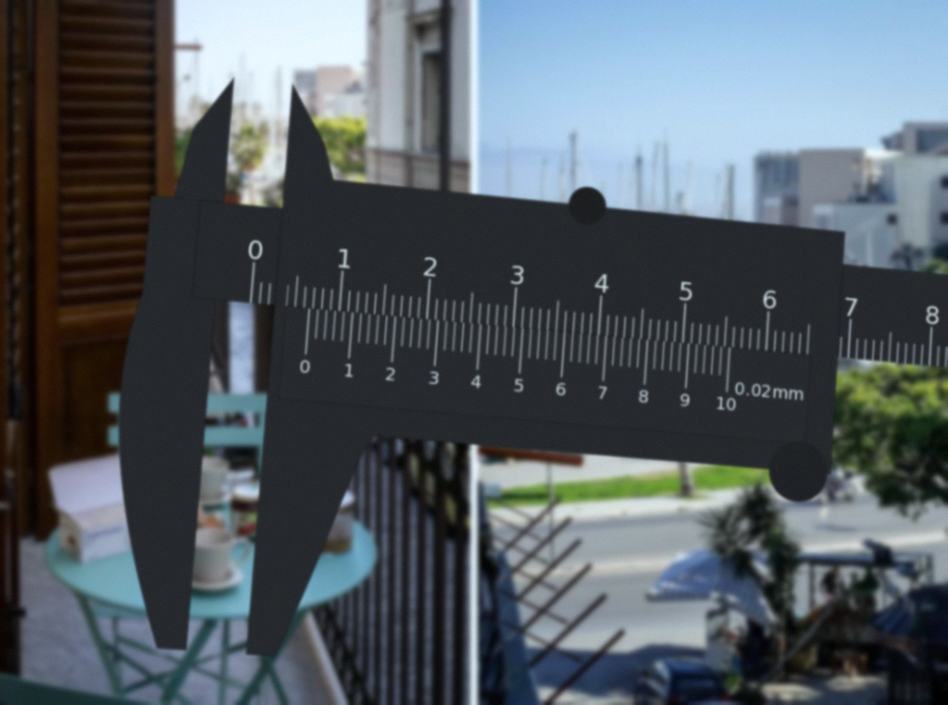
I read 6.6 mm
